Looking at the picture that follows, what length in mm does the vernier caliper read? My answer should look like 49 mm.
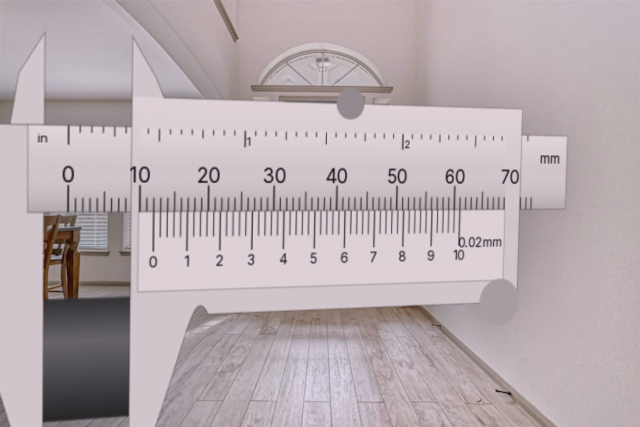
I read 12.0 mm
